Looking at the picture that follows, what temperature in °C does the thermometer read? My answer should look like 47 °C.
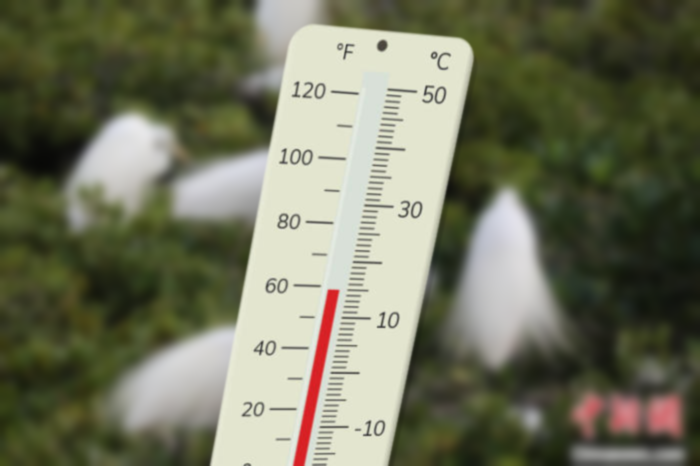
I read 15 °C
